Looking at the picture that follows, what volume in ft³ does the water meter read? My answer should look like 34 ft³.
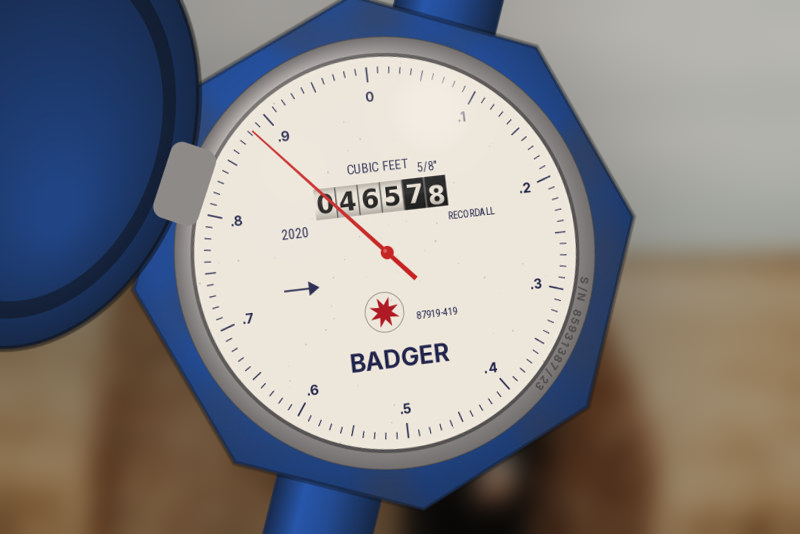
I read 46577.88 ft³
